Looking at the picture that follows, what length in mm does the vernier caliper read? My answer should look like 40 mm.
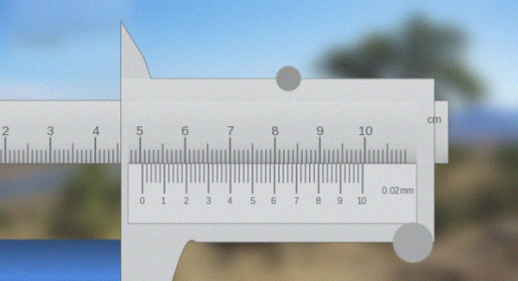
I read 50.5 mm
